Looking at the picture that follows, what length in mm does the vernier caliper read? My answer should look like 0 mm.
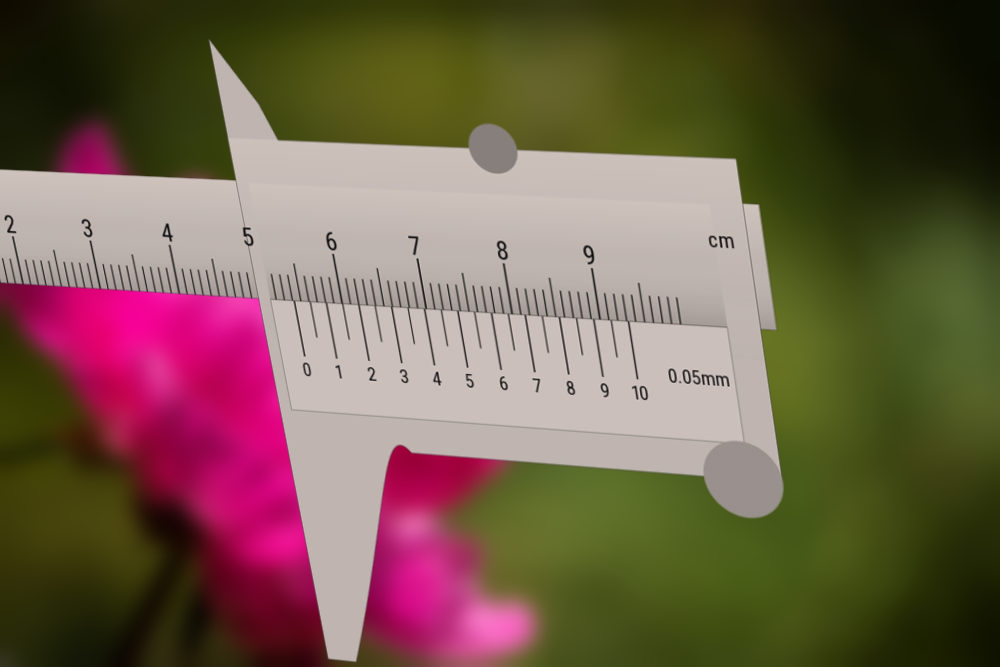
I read 54.2 mm
